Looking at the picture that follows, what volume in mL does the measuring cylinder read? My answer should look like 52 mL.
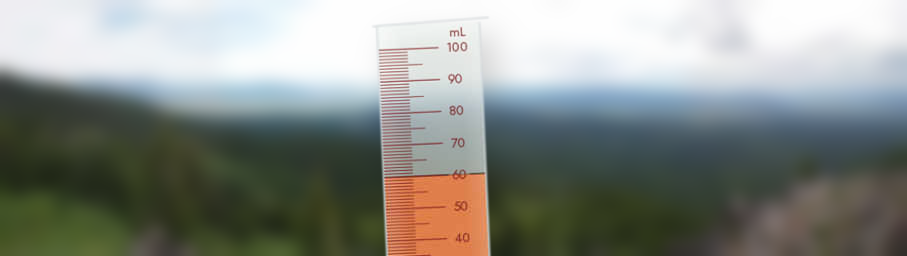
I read 60 mL
